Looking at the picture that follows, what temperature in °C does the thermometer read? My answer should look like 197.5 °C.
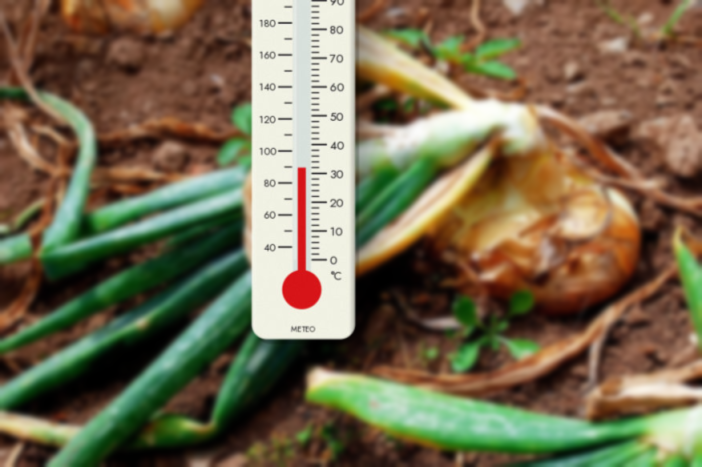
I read 32 °C
